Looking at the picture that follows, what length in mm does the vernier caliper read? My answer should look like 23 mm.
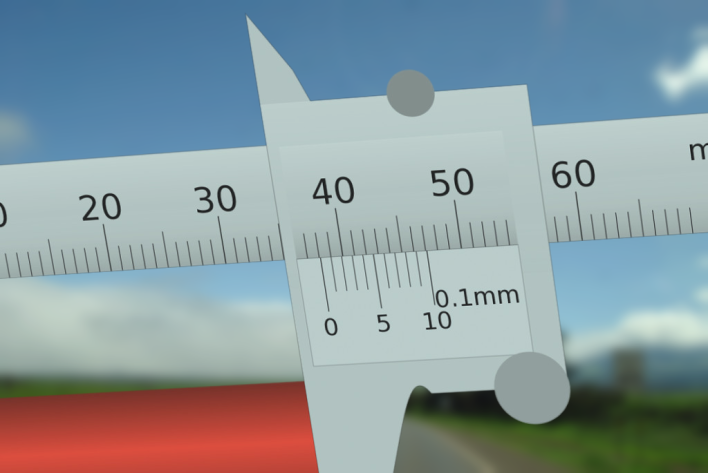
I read 38.1 mm
